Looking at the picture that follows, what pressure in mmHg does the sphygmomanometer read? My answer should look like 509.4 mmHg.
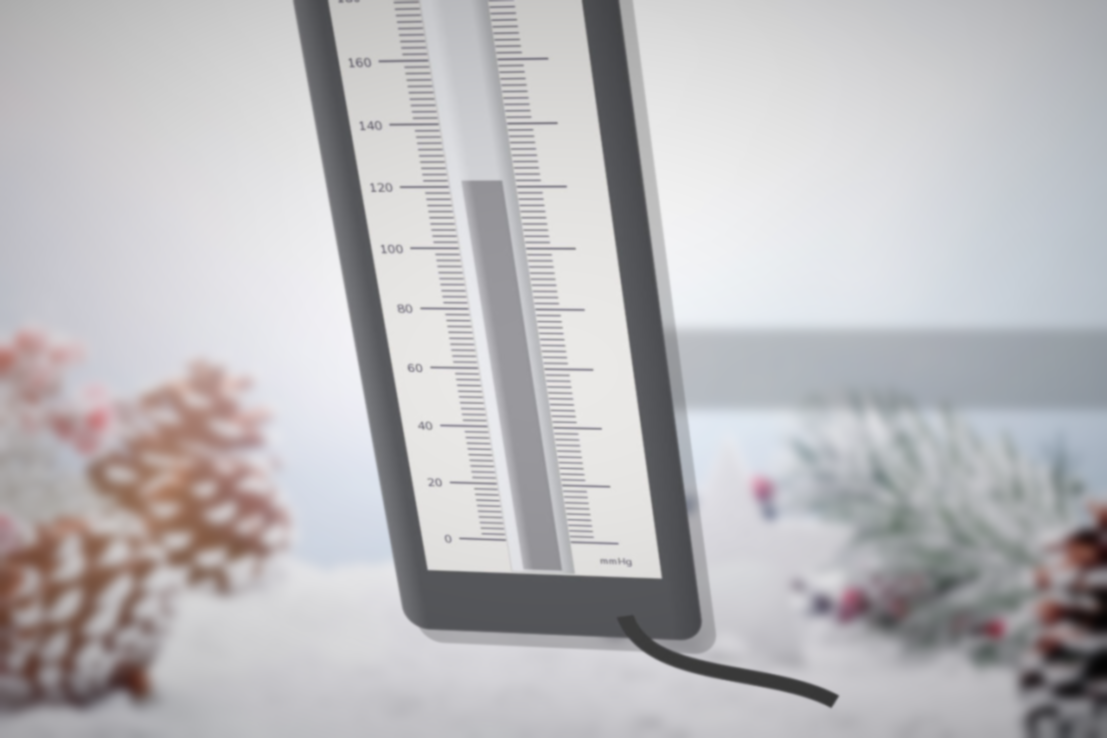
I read 122 mmHg
